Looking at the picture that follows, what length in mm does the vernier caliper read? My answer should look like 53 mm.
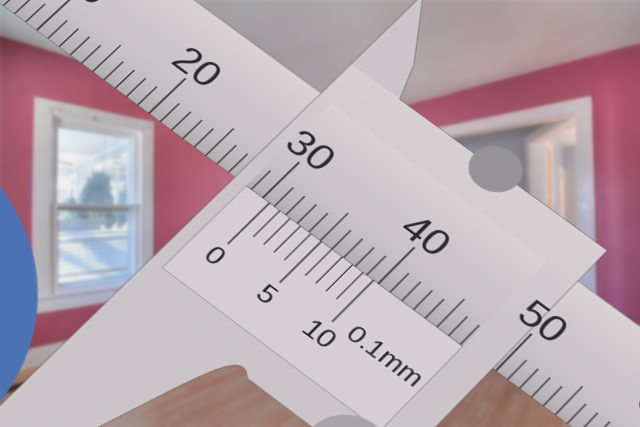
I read 30.6 mm
